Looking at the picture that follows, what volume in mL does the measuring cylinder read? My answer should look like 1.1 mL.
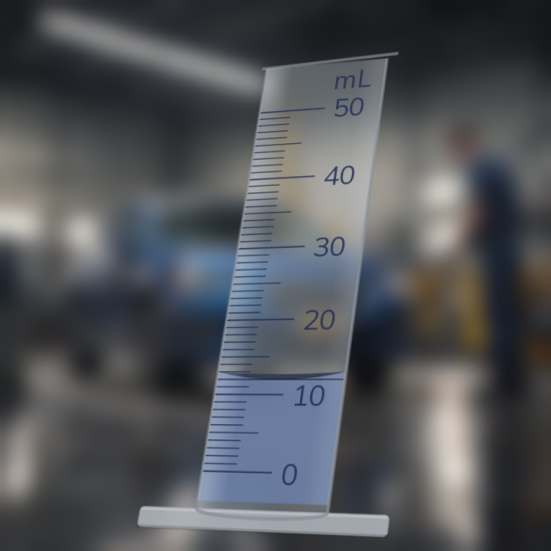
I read 12 mL
